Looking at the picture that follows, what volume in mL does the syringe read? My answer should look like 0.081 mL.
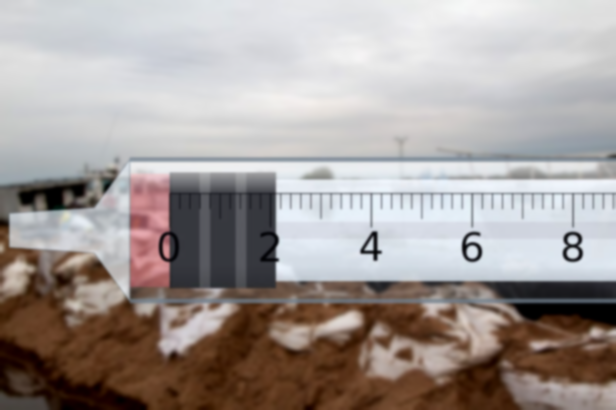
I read 0 mL
